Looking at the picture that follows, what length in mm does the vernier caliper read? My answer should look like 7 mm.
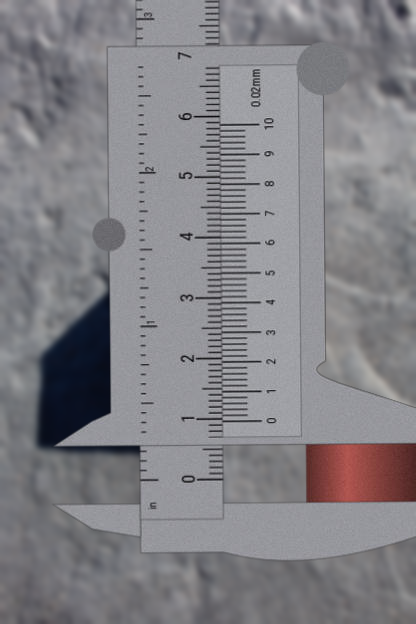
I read 9.6 mm
